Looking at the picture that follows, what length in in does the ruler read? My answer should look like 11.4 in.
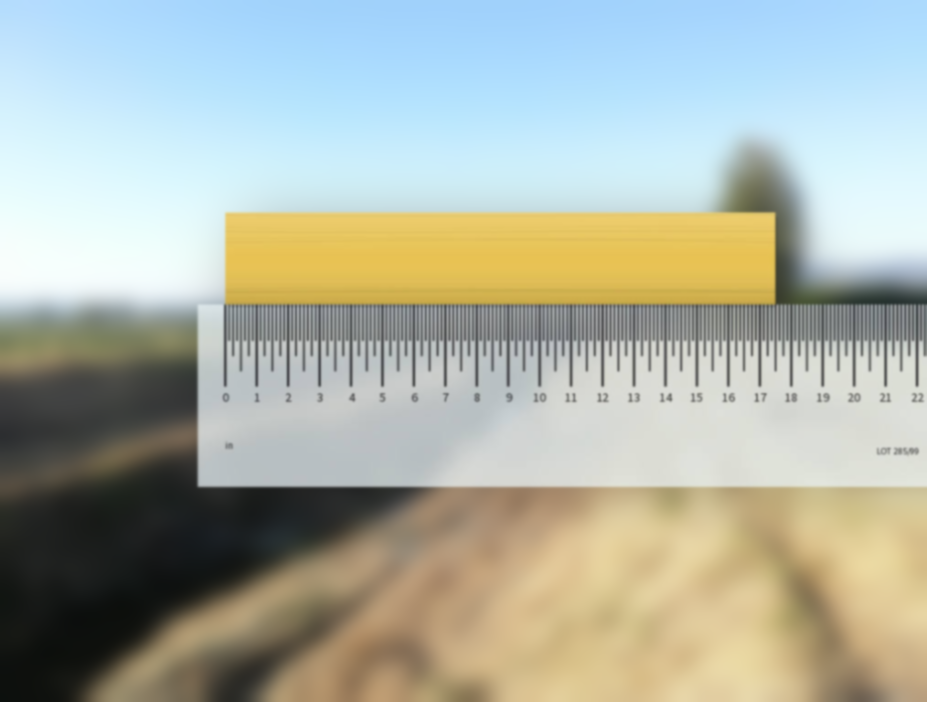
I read 17.5 in
